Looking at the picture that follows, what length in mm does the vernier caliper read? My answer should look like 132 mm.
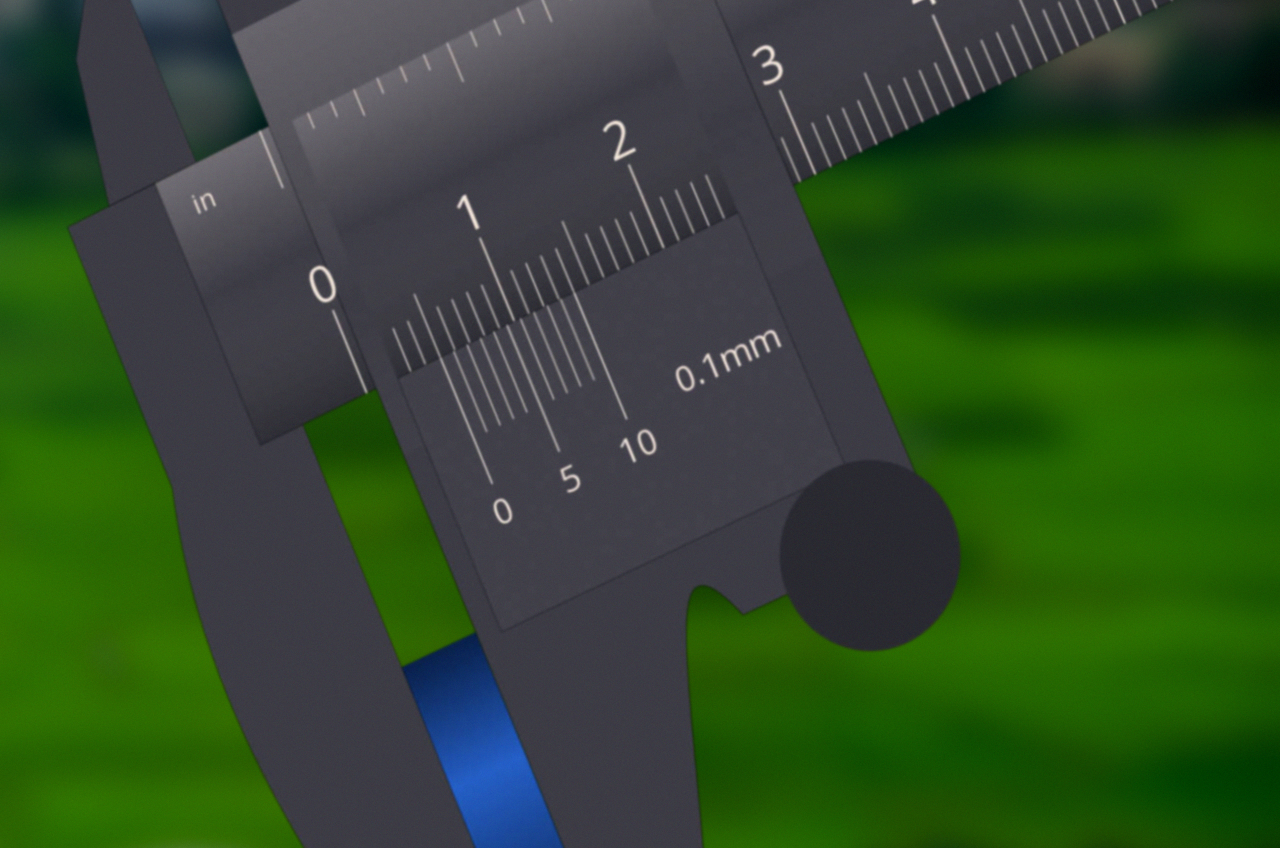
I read 5.0 mm
